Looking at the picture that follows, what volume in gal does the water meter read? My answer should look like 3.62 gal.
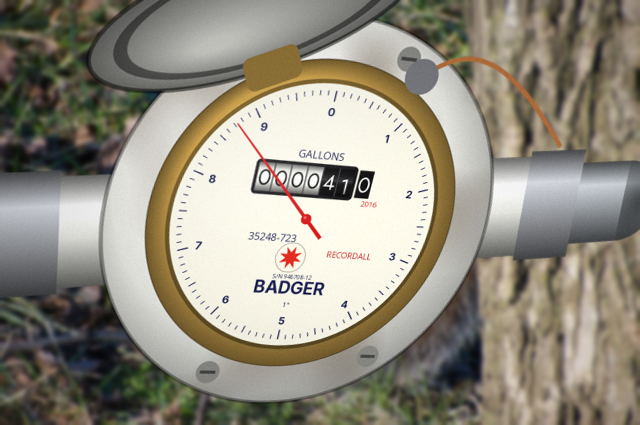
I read 408.7 gal
